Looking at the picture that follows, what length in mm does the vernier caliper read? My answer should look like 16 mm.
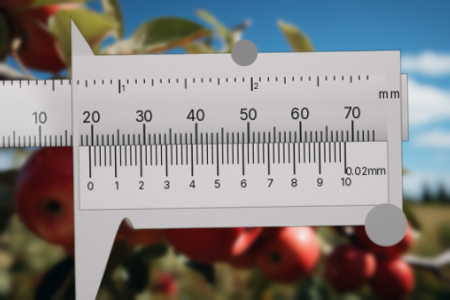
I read 19.5 mm
